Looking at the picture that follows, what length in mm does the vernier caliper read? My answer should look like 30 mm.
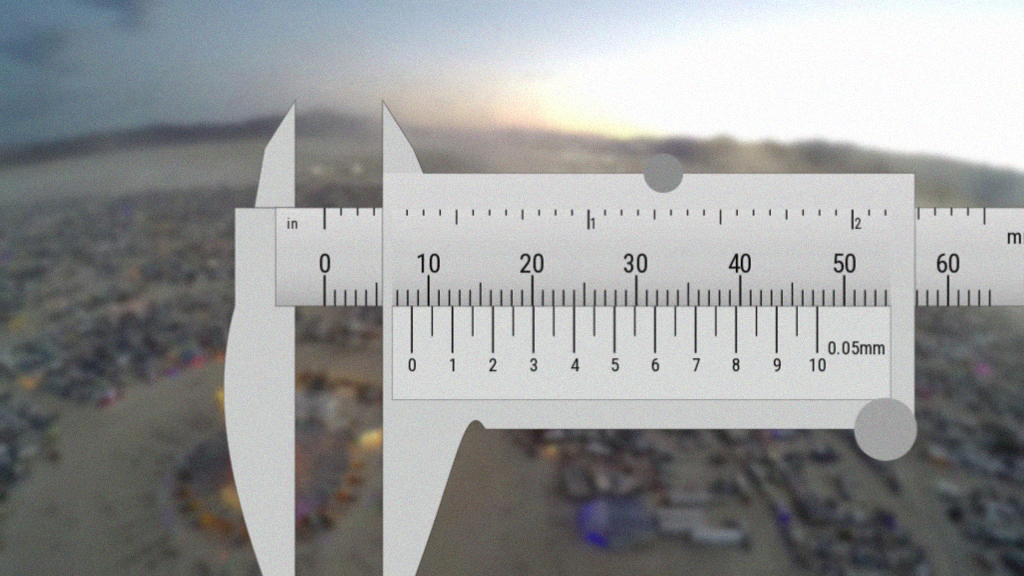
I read 8.4 mm
